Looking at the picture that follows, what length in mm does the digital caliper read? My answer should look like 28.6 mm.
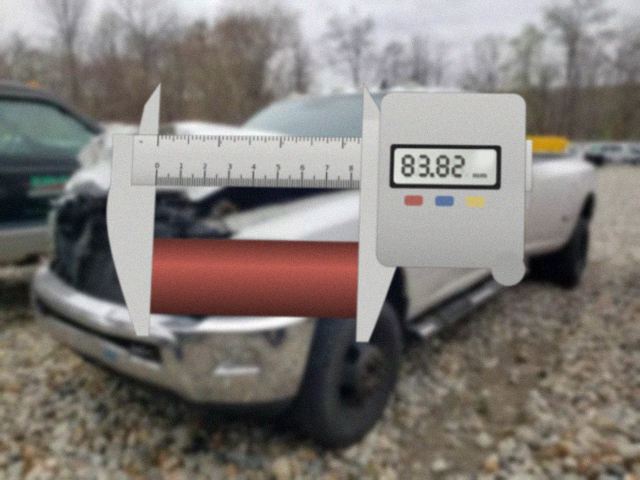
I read 83.82 mm
